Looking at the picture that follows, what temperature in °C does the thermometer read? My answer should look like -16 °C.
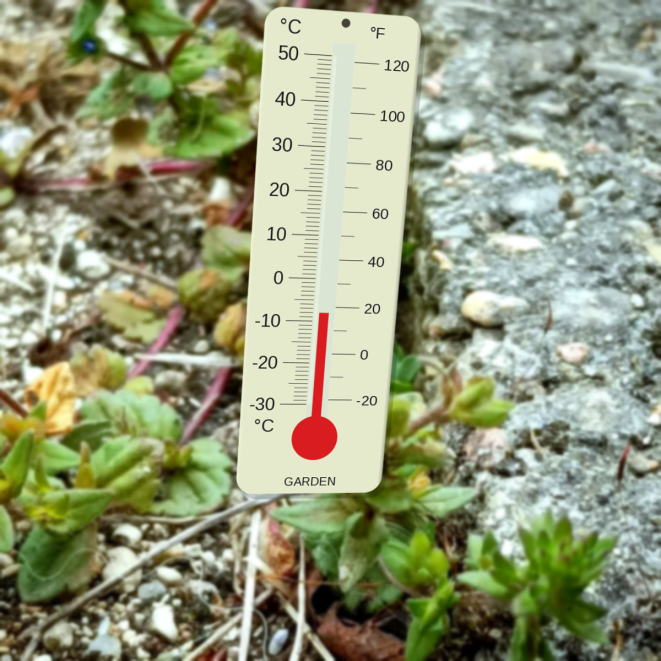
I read -8 °C
